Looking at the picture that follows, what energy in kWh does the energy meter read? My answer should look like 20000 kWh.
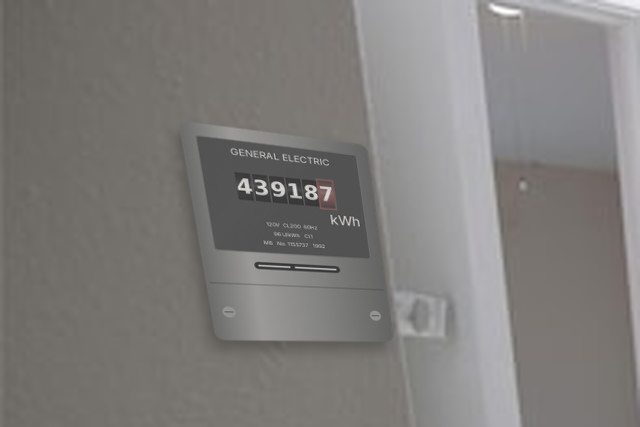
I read 43918.7 kWh
